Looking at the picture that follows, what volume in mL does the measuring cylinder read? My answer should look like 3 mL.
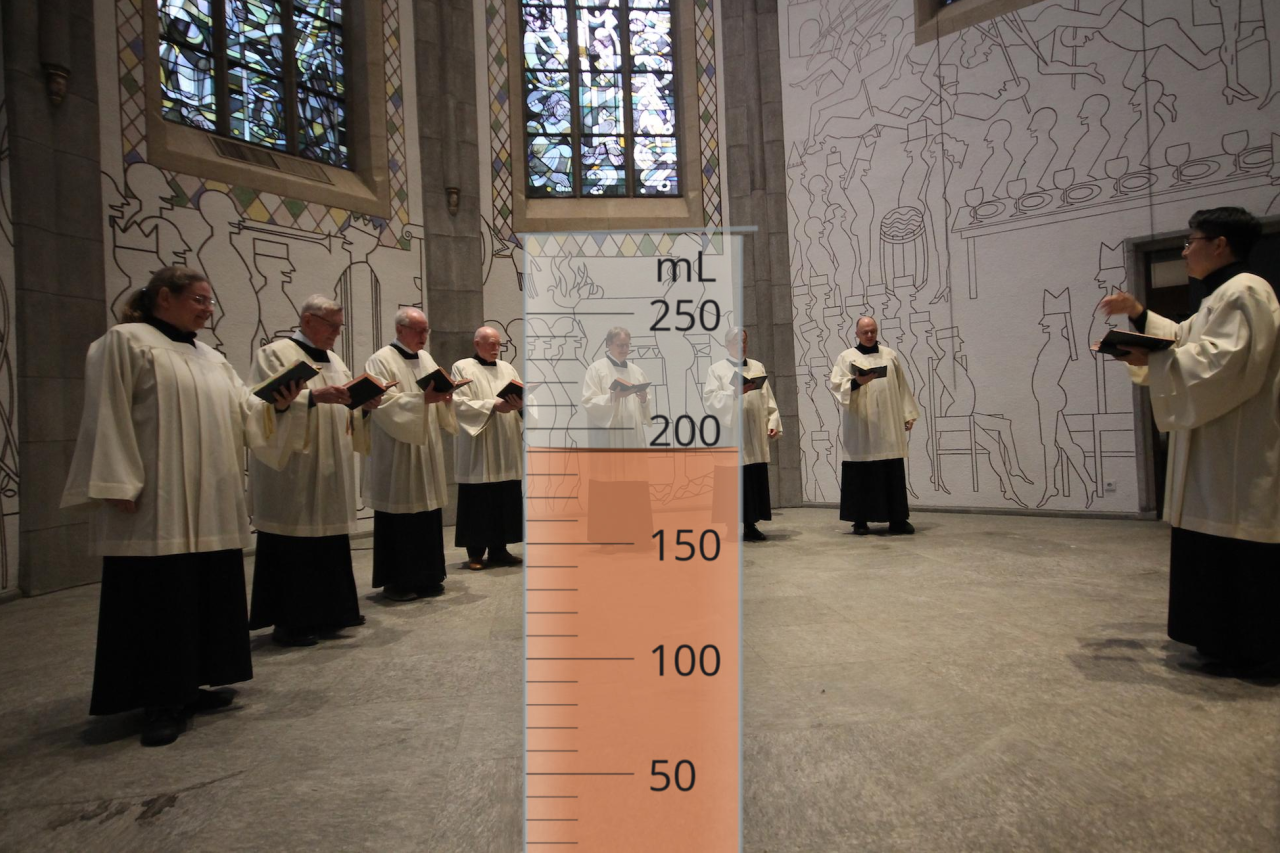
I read 190 mL
